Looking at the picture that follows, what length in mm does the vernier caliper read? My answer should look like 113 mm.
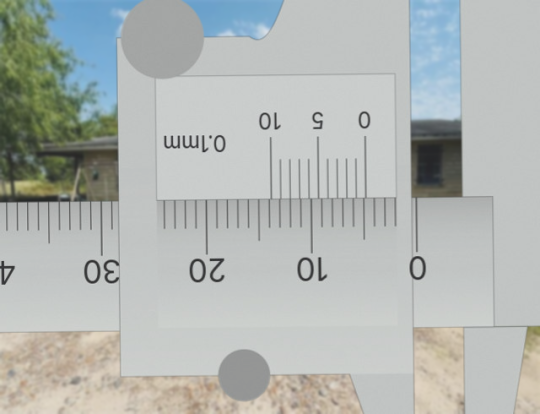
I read 4.8 mm
